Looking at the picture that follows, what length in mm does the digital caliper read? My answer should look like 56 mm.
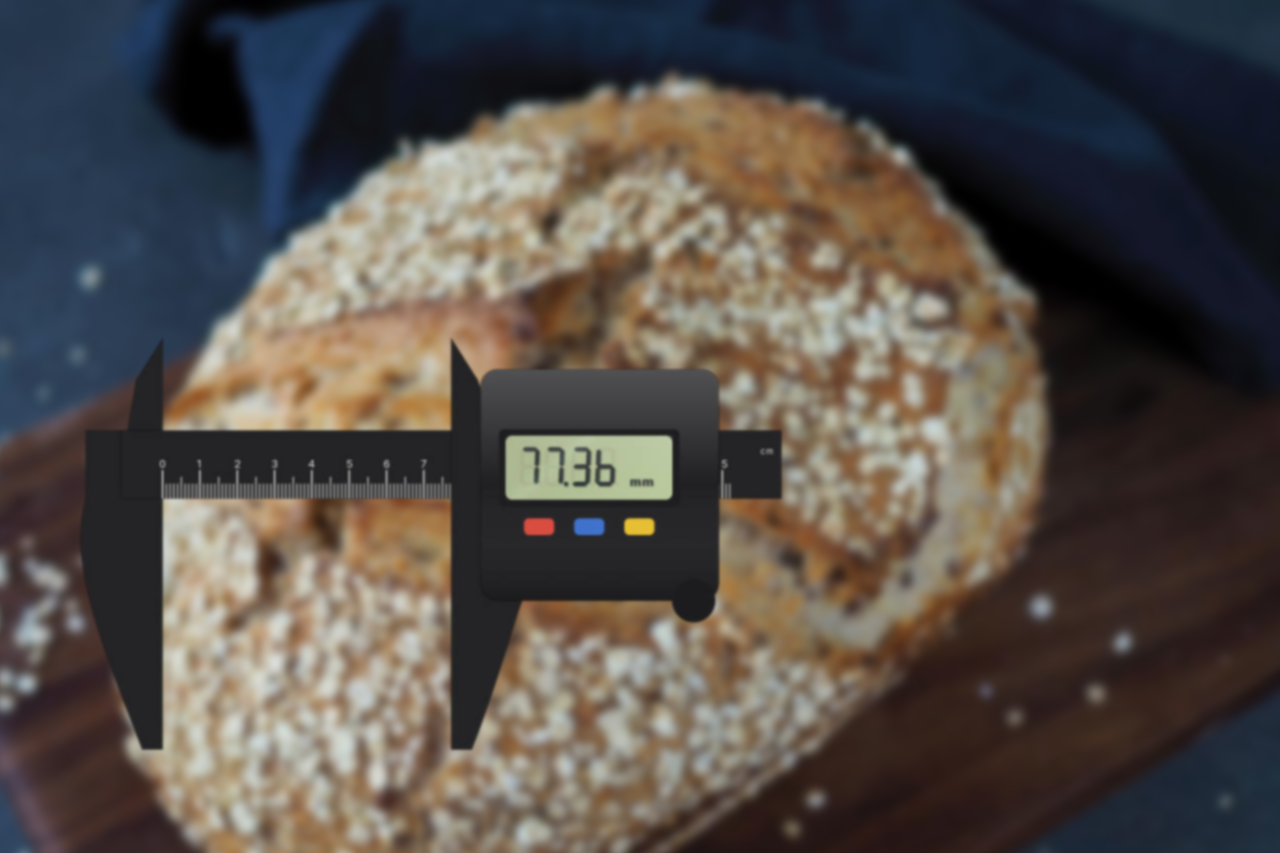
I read 77.36 mm
